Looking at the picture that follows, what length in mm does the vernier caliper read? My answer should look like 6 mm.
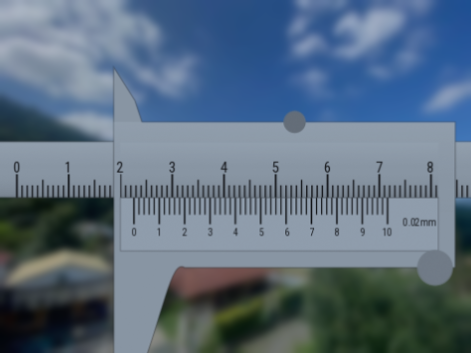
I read 22.6 mm
